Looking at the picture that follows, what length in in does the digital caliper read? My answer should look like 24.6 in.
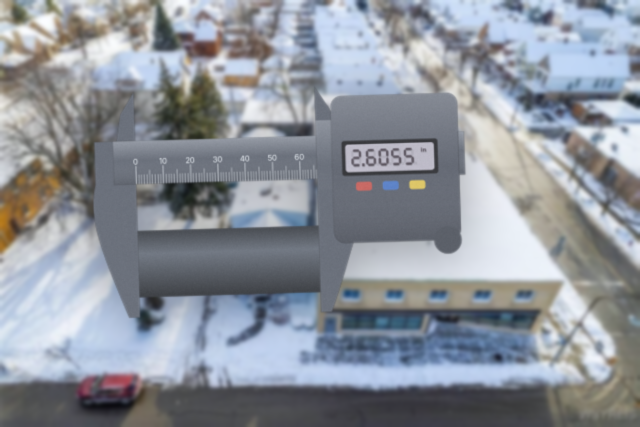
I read 2.6055 in
